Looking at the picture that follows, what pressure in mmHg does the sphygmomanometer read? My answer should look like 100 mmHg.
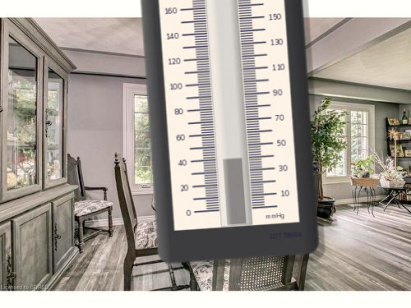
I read 40 mmHg
